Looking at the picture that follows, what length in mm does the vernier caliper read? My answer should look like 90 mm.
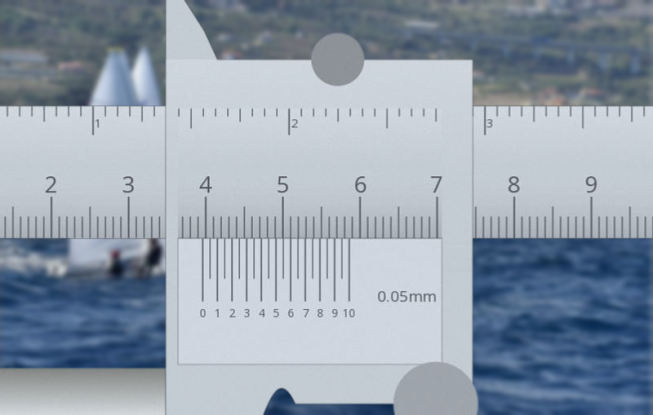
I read 39.6 mm
